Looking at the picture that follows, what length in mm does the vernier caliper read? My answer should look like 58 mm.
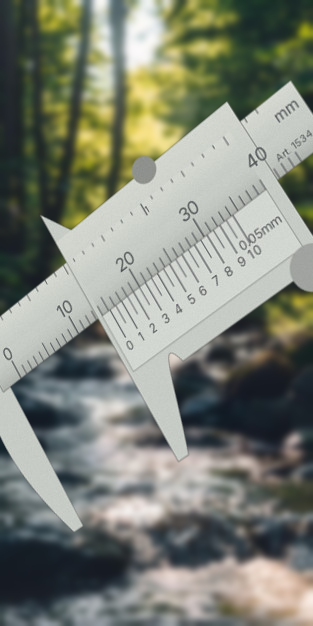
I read 15.2 mm
